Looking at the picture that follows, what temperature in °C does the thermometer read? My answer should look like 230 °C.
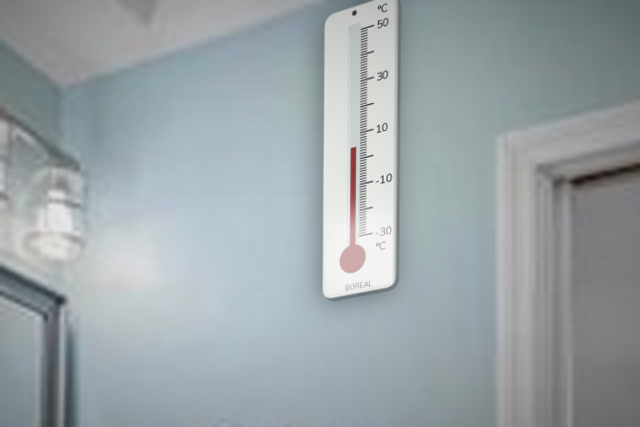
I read 5 °C
